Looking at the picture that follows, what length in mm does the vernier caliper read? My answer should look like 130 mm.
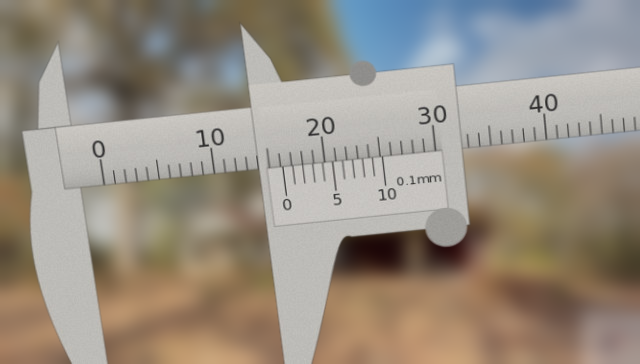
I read 16.2 mm
